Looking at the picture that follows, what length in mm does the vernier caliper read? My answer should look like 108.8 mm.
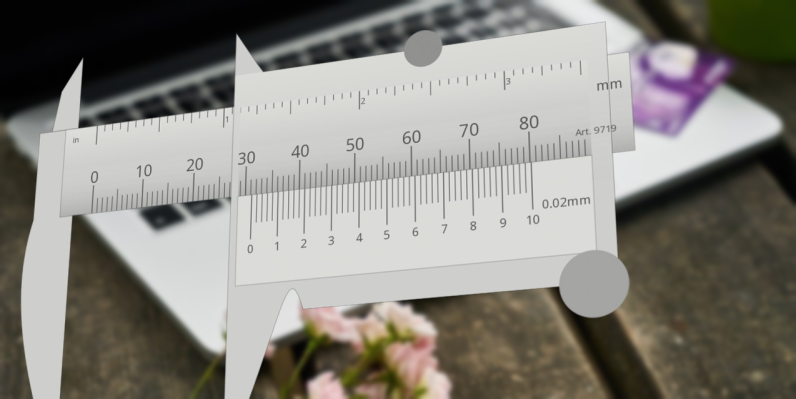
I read 31.2 mm
